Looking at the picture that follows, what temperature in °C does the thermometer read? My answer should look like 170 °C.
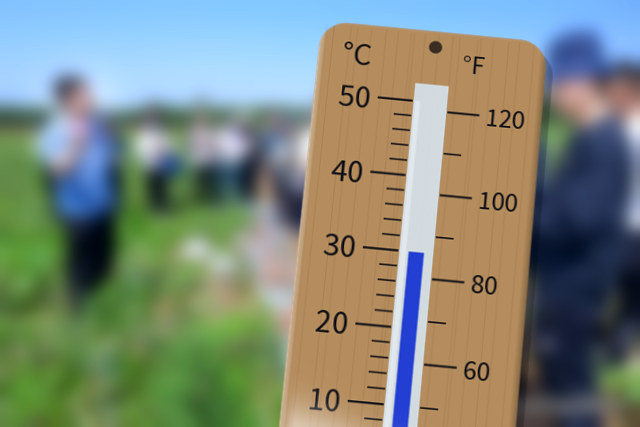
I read 30 °C
